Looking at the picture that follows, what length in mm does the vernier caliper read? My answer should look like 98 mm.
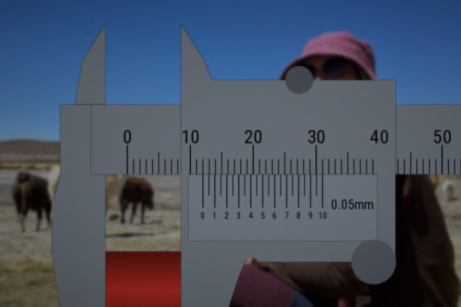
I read 12.0 mm
